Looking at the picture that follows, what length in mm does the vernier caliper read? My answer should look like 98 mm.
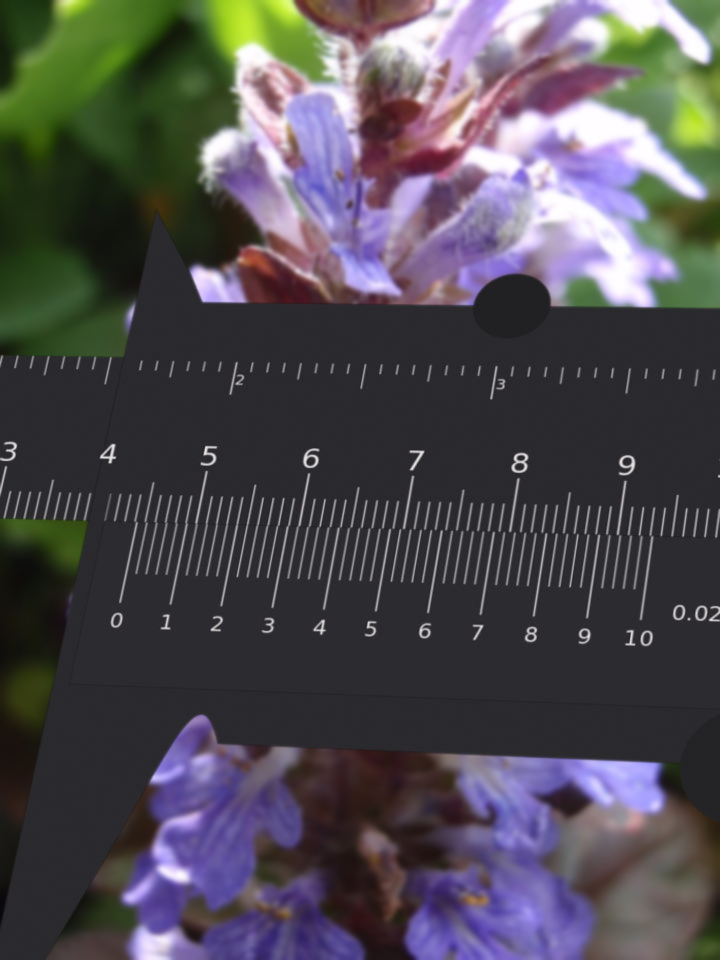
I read 44.2 mm
